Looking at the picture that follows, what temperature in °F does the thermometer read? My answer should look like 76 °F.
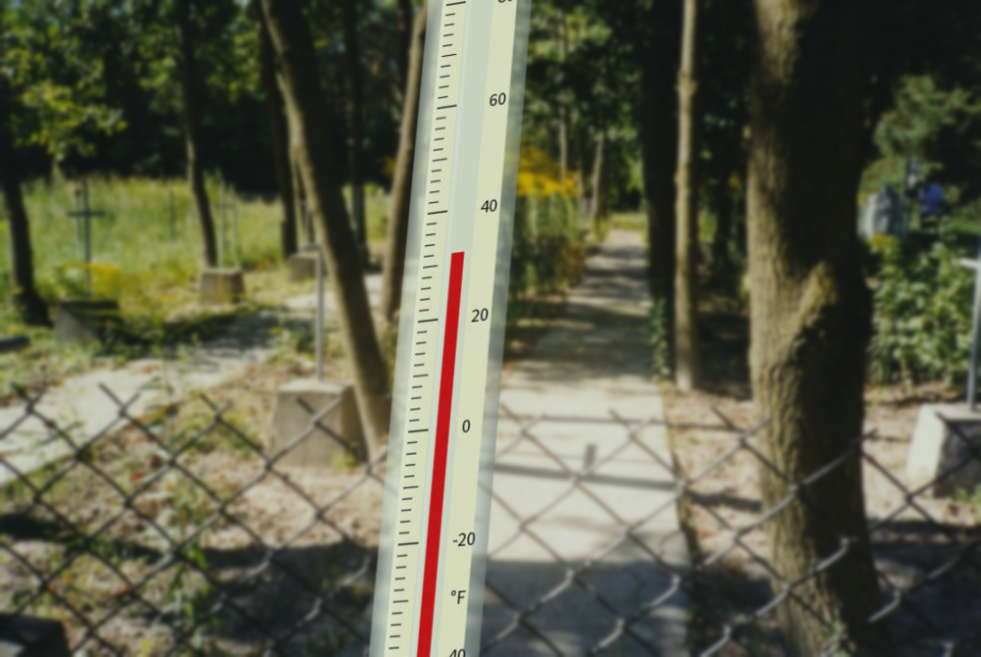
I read 32 °F
